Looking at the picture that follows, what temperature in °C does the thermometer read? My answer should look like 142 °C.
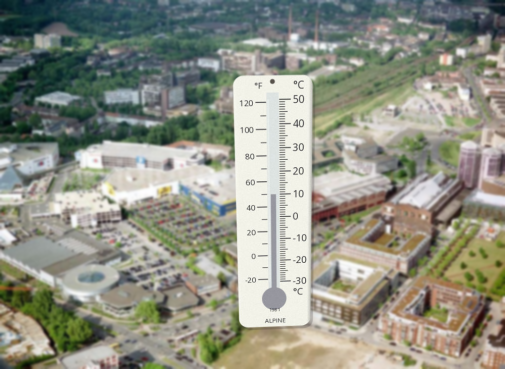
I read 10 °C
